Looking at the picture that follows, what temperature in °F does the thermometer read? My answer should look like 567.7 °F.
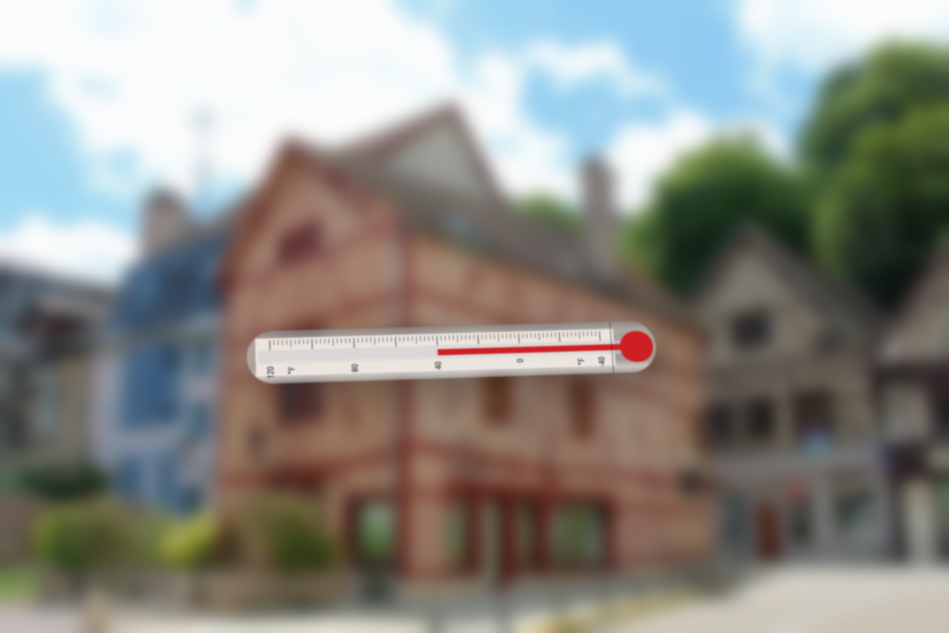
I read 40 °F
